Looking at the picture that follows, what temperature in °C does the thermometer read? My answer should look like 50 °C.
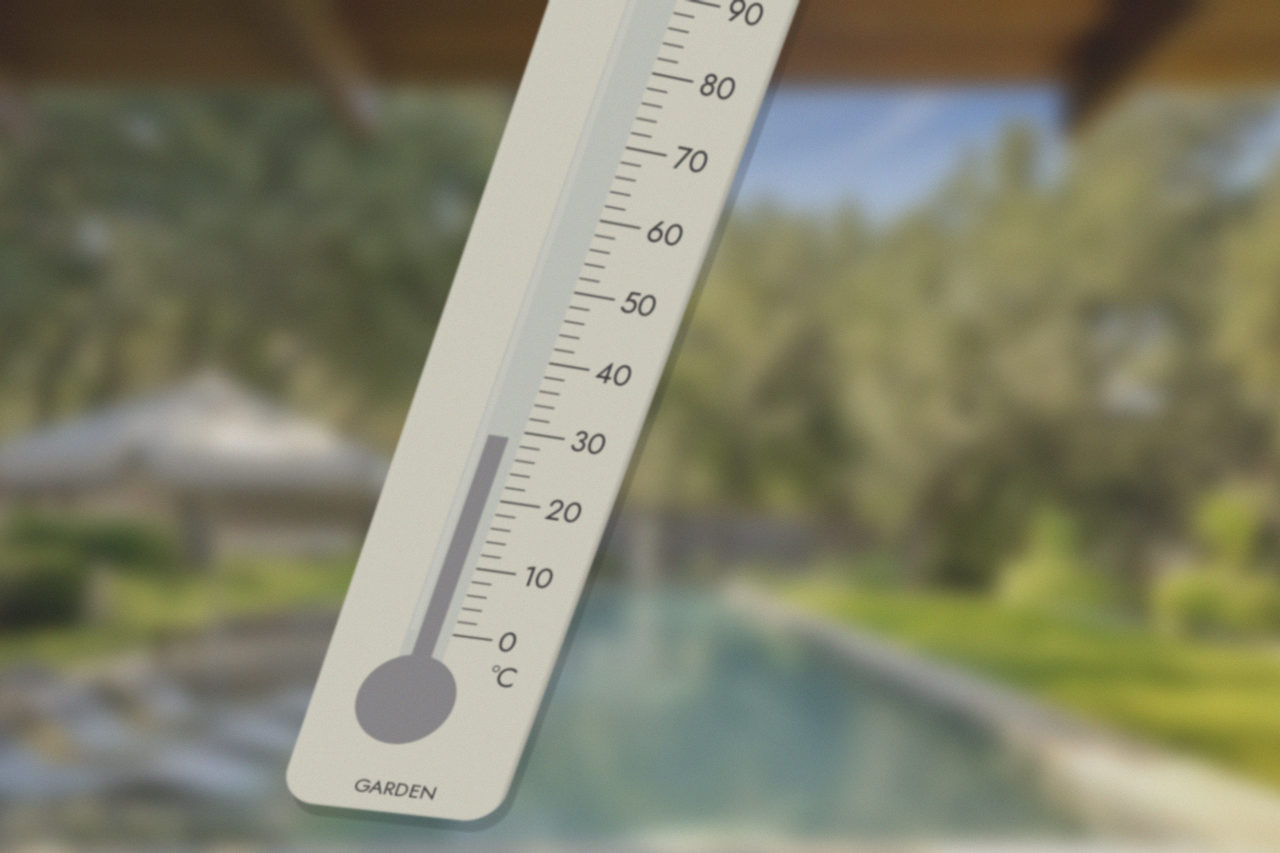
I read 29 °C
